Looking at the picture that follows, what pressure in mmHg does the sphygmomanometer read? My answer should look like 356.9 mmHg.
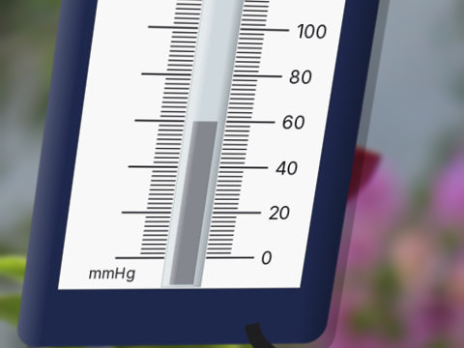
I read 60 mmHg
